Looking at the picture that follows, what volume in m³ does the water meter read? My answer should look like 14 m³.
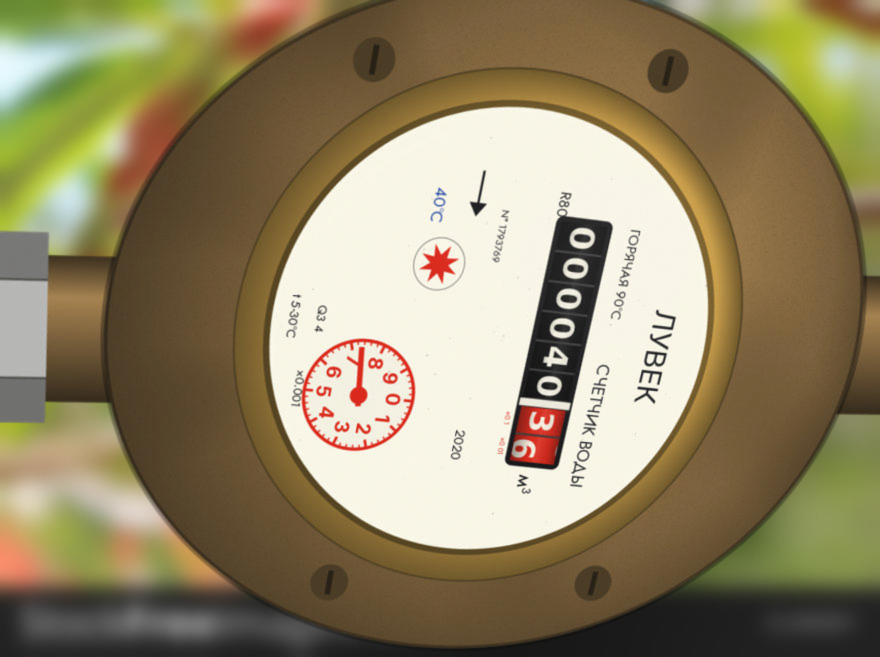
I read 40.357 m³
